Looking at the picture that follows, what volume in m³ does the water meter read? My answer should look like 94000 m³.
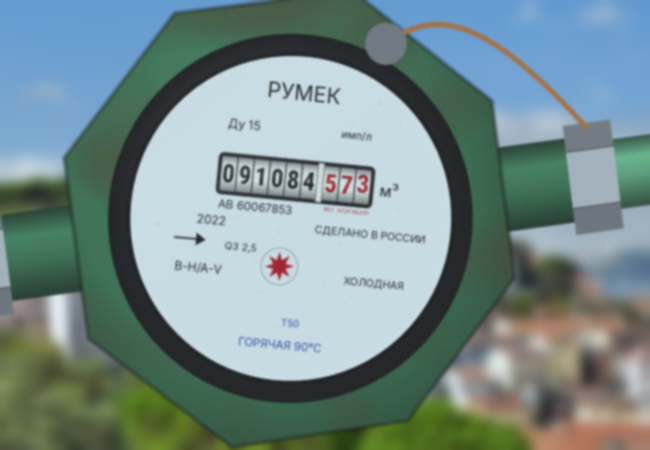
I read 91084.573 m³
